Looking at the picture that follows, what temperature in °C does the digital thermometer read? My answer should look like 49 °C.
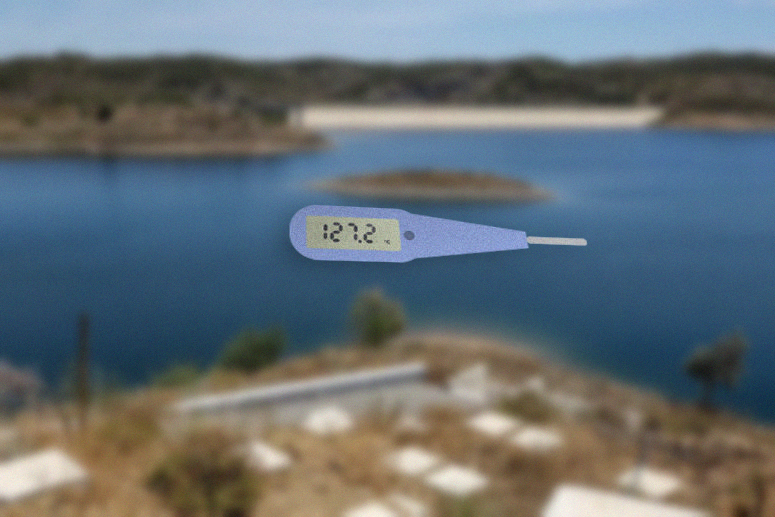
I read 127.2 °C
